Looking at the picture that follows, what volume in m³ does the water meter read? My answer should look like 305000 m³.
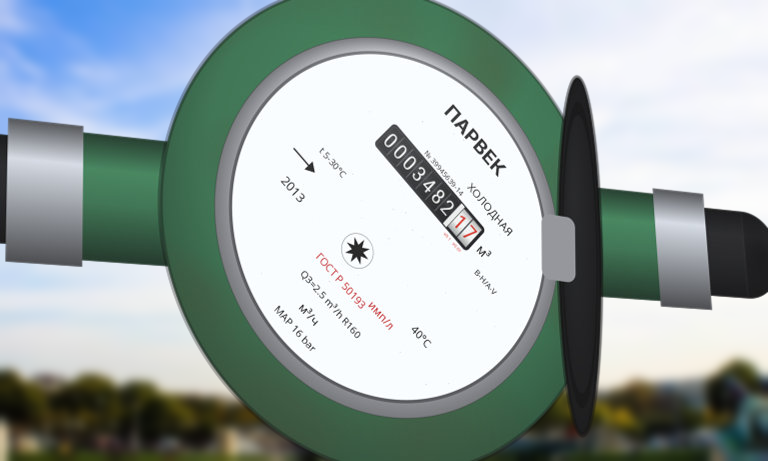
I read 3482.17 m³
